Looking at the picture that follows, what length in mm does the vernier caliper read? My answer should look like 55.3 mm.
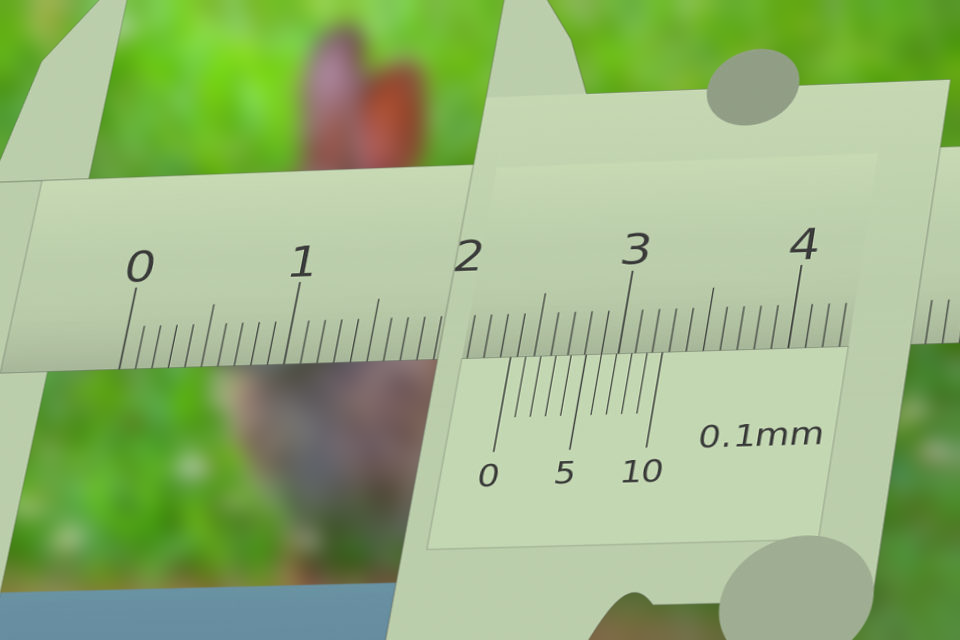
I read 23.6 mm
